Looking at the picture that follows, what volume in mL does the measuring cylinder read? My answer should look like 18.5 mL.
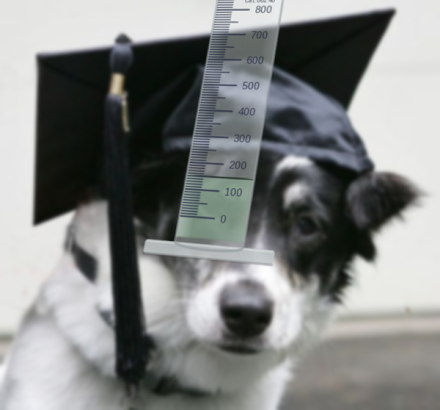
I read 150 mL
